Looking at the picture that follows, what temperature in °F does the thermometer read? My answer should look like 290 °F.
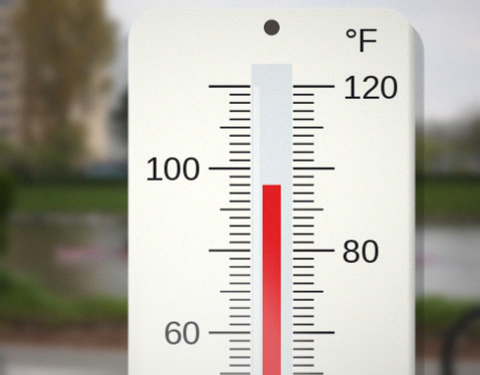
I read 96 °F
